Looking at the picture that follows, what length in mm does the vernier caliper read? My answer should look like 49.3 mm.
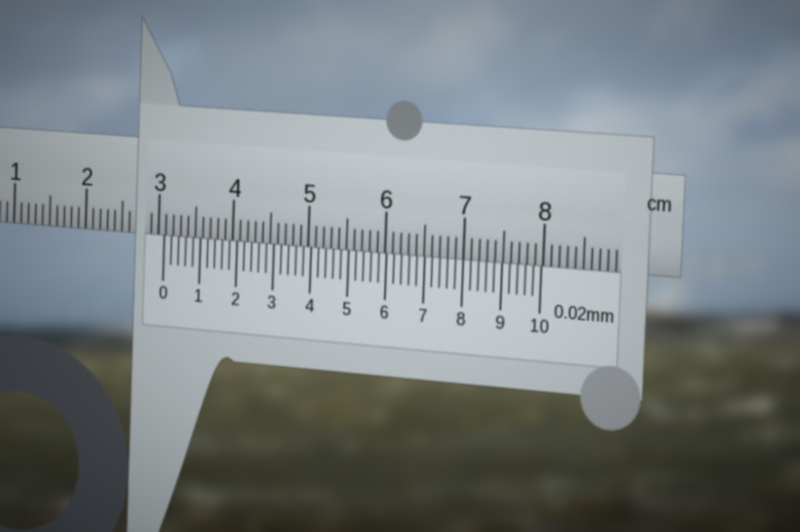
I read 30.8 mm
